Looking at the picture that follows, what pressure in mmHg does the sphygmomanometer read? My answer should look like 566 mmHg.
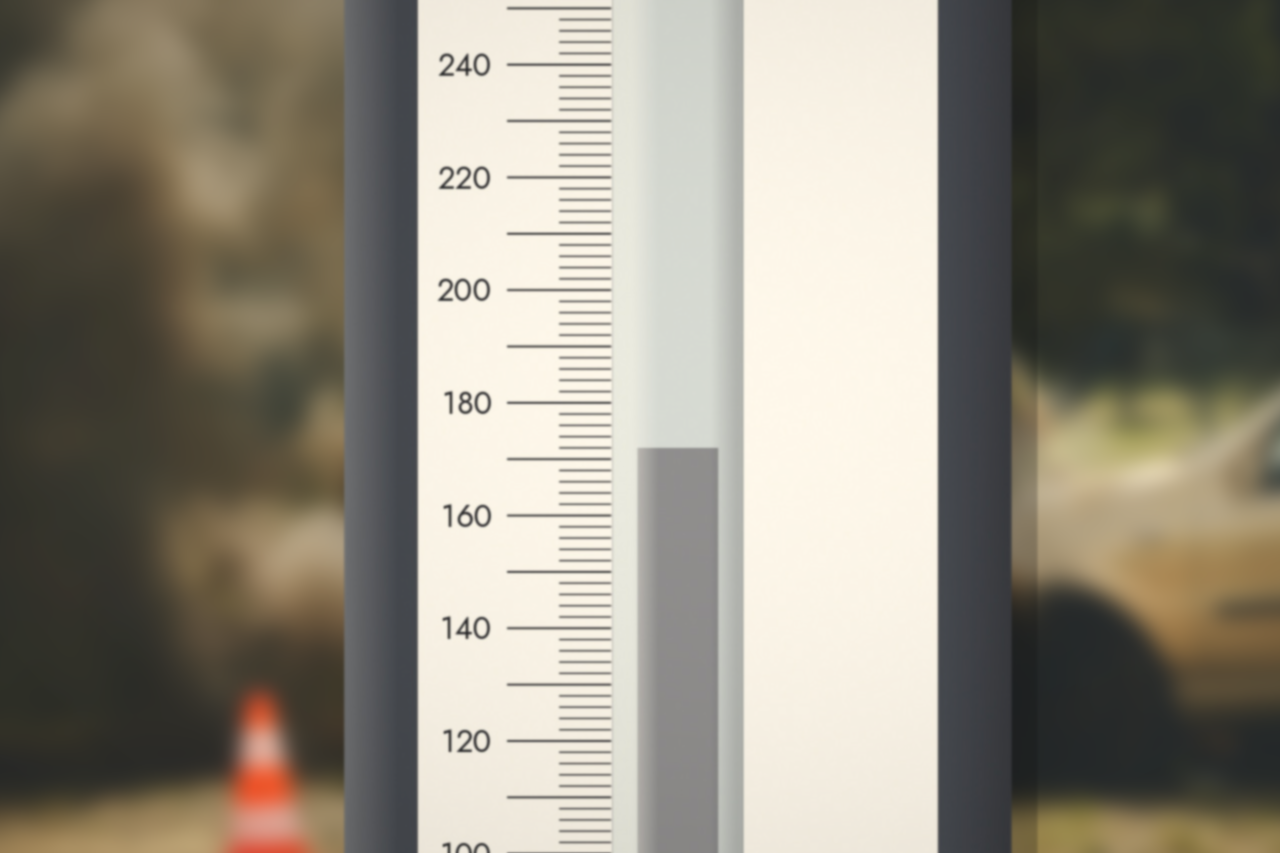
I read 172 mmHg
